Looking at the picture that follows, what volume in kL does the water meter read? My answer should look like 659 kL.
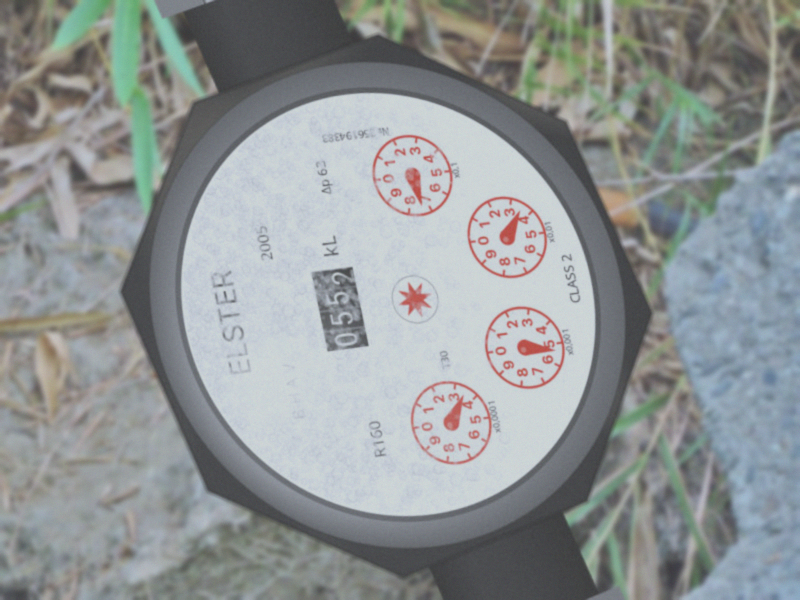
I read 551.7353 kL
